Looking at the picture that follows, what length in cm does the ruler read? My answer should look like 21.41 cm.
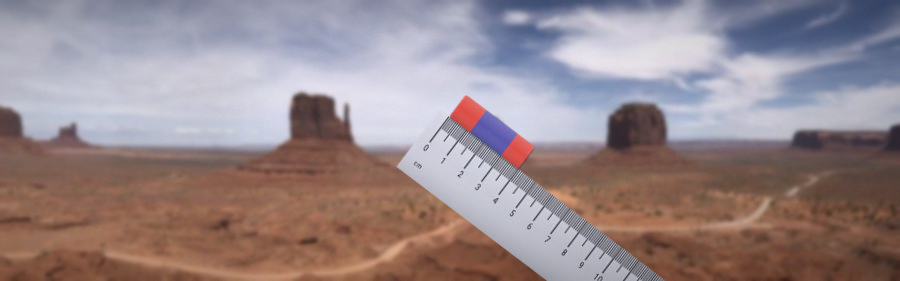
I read 4 cm
